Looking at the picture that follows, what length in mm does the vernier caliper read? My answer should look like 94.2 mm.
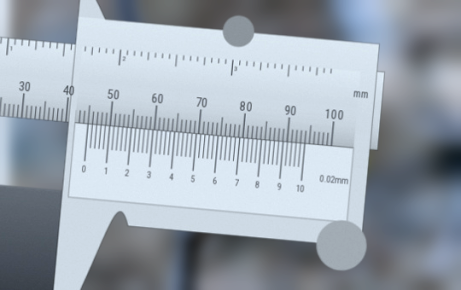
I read 45.0 mm
